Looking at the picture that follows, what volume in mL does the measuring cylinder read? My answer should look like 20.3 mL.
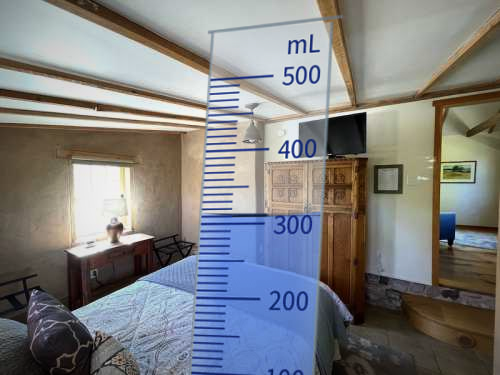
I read 310 mL
